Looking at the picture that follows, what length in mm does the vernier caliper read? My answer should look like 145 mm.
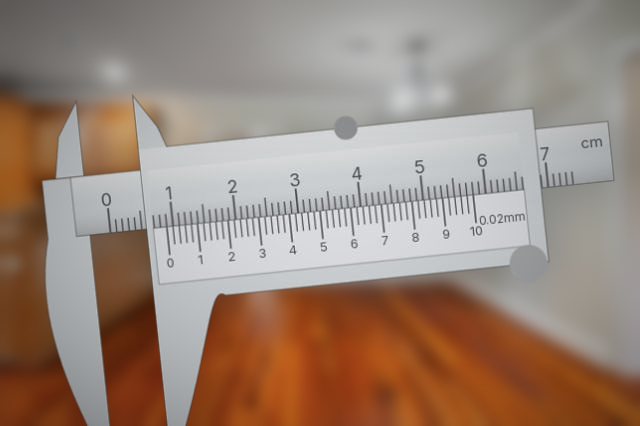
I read 9.0 mm
